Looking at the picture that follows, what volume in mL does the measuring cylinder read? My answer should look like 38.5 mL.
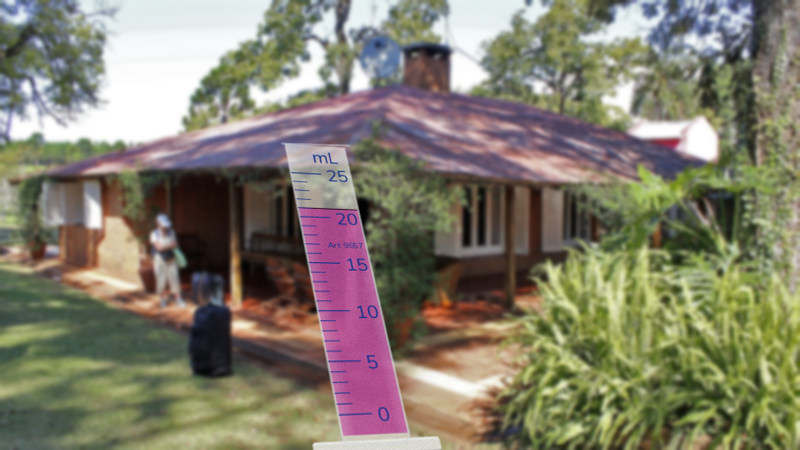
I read 21 mL
